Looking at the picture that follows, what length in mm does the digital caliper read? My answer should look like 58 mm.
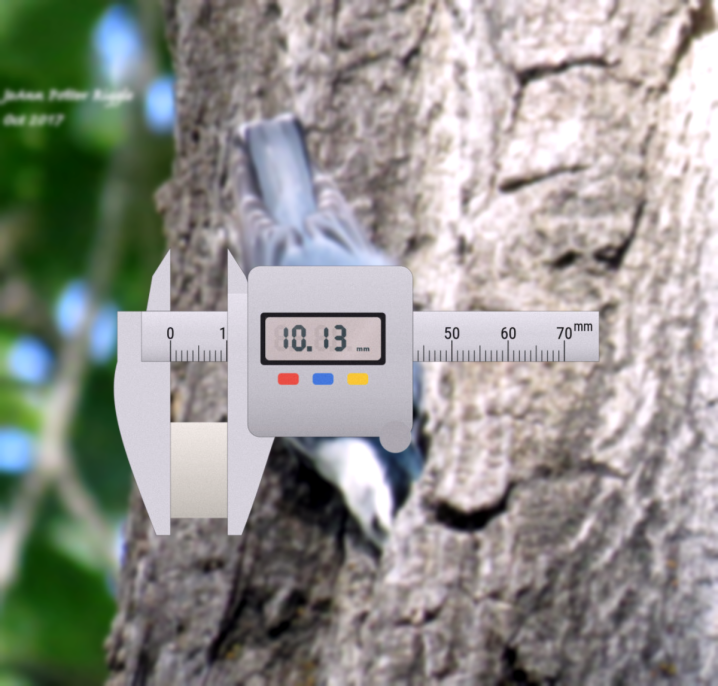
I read 10.13 mm
